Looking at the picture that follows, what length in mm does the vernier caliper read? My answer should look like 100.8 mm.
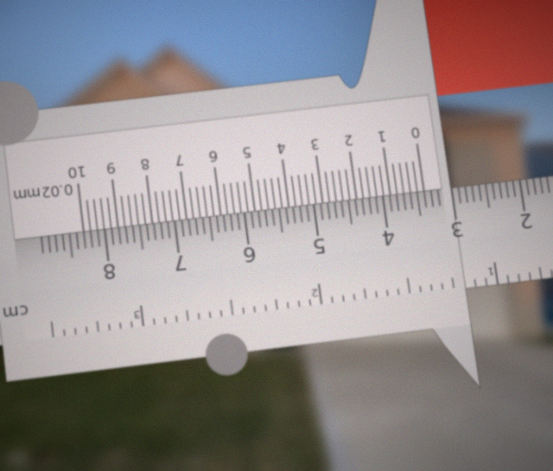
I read 34.0 mm
